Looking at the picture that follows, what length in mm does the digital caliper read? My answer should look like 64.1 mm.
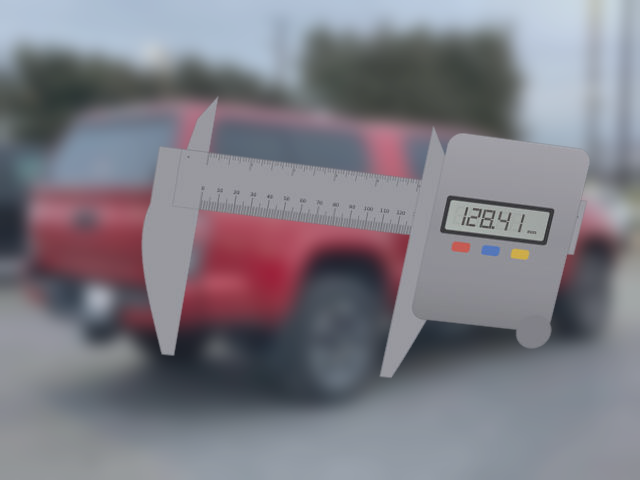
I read 128.41 mm
